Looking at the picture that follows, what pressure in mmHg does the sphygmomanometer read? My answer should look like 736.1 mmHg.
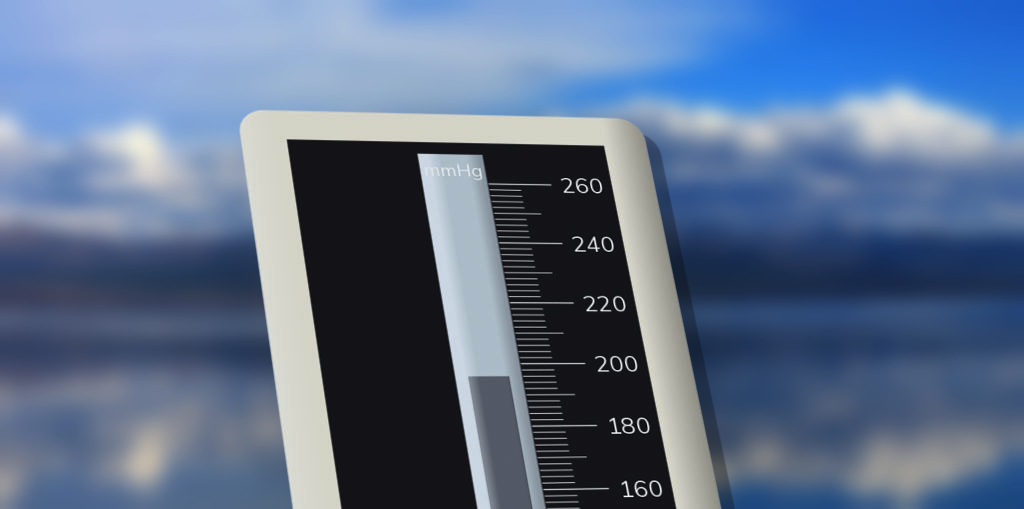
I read 196 mmHg
